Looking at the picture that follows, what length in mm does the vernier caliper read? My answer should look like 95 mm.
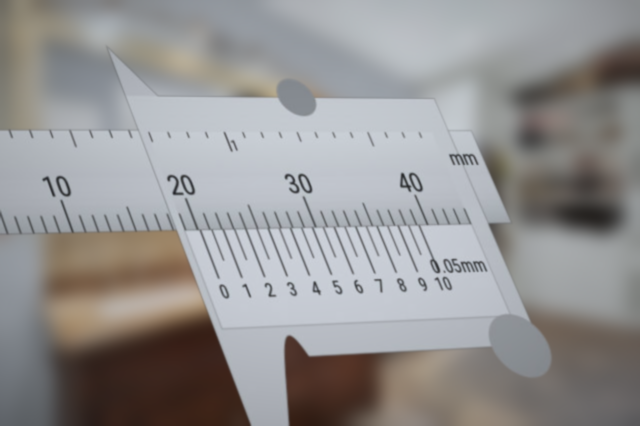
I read 20.2 mm
